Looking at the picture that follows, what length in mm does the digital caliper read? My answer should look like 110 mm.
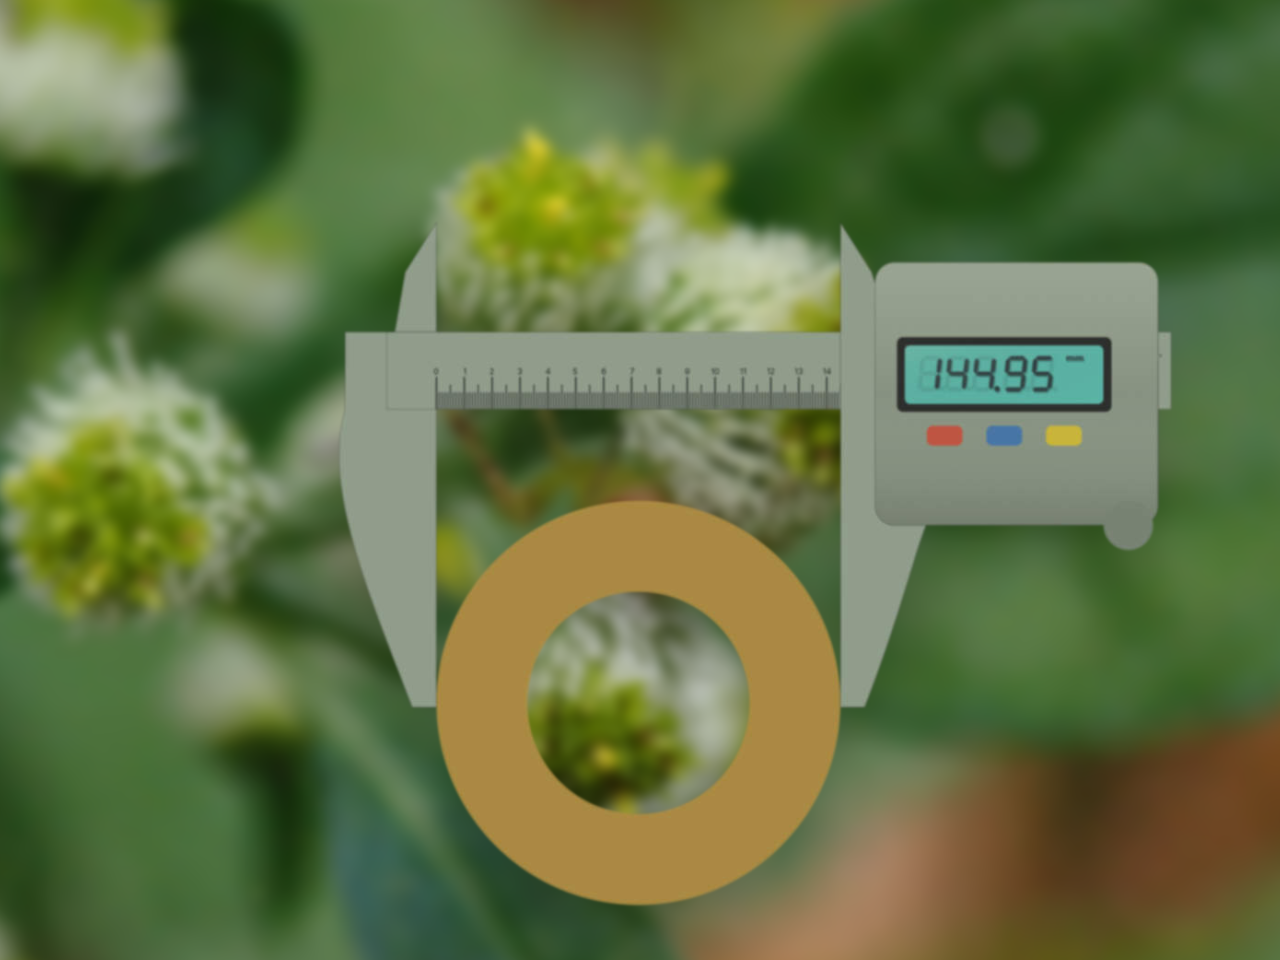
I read 144.95 mm
